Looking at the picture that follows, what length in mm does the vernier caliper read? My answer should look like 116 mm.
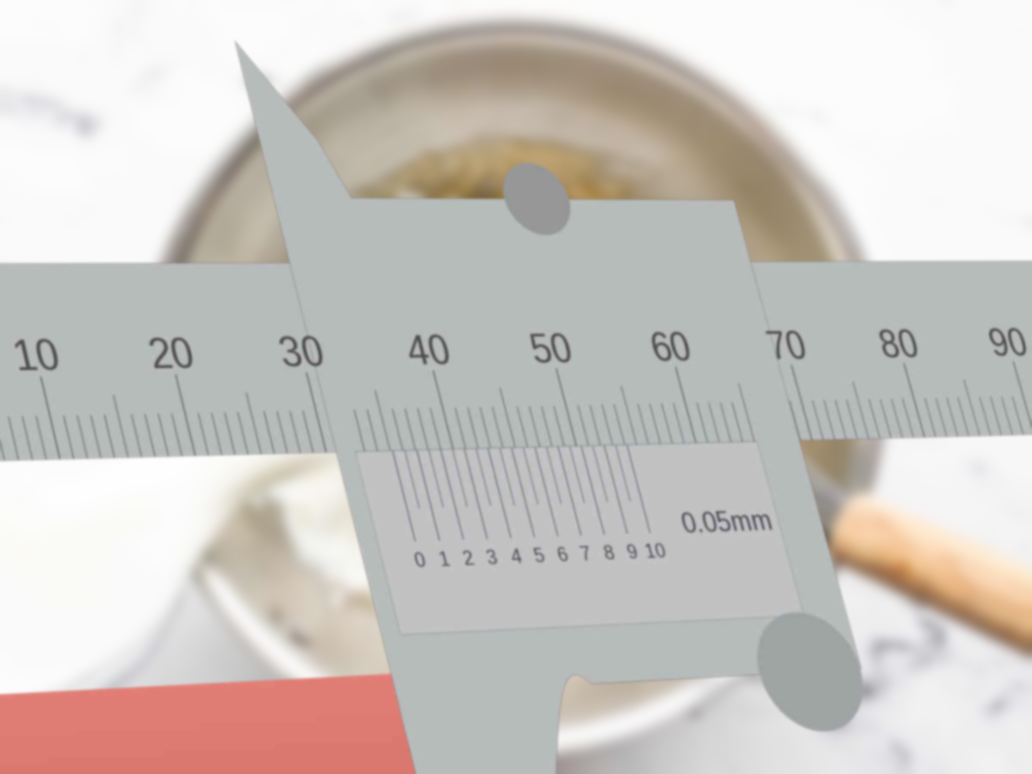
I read 35.2 mm
